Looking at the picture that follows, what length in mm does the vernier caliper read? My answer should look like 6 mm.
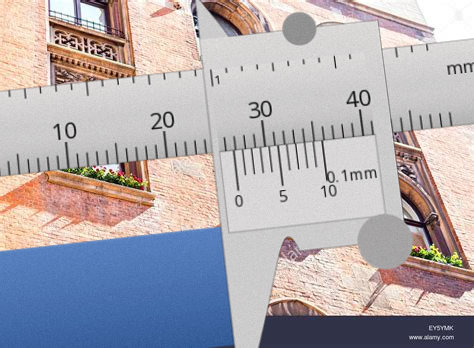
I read 26.8 mm
